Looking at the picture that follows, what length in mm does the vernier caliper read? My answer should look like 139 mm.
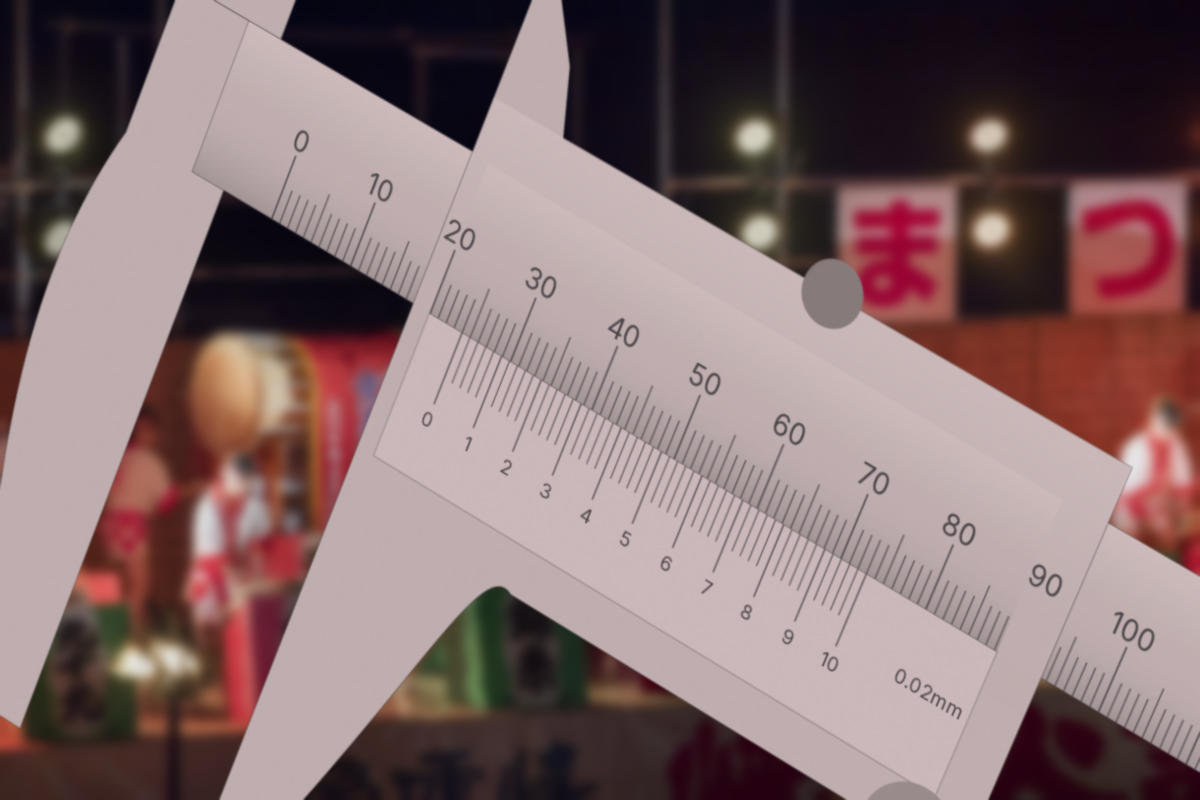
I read 24.0 mm
